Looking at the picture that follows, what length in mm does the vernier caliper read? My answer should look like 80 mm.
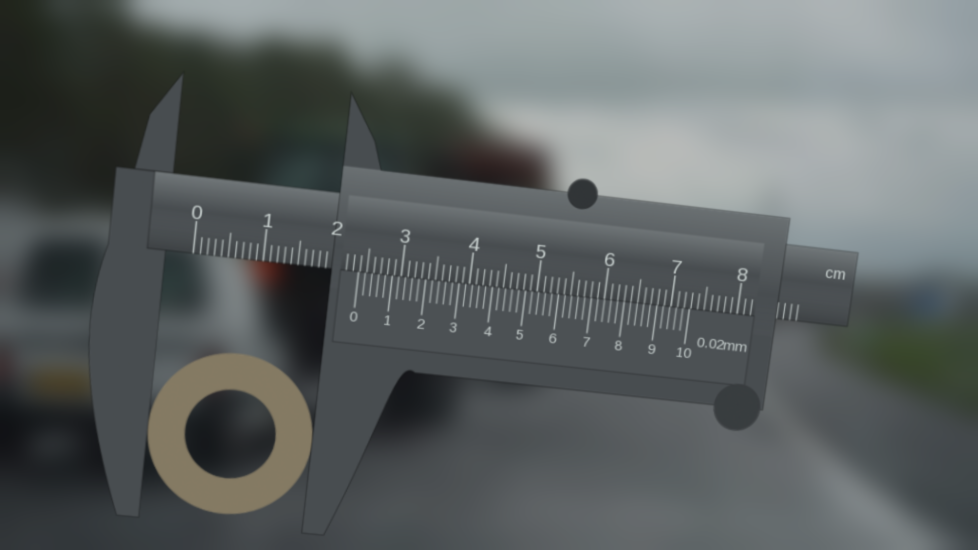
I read 23.8 mm
